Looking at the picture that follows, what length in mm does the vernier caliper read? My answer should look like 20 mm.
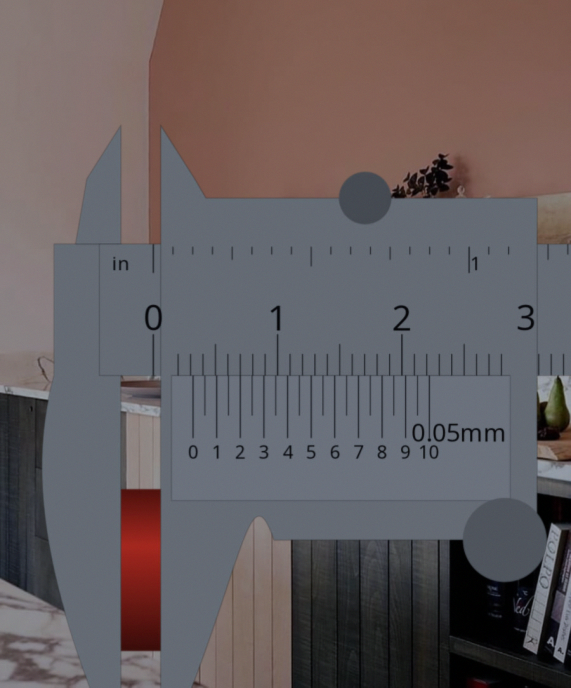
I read 3.2 mm
